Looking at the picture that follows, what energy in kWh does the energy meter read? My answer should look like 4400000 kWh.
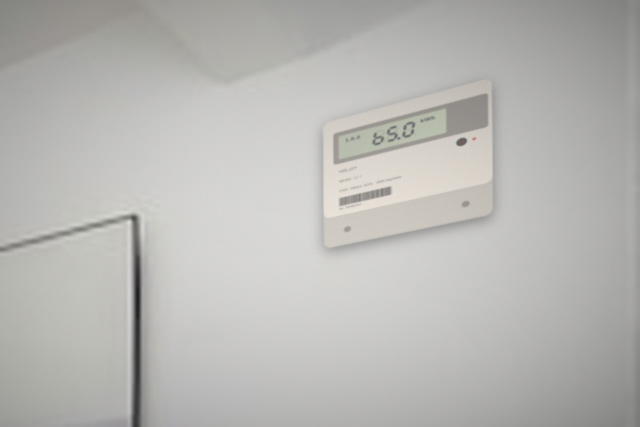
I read 65.0 kWh
